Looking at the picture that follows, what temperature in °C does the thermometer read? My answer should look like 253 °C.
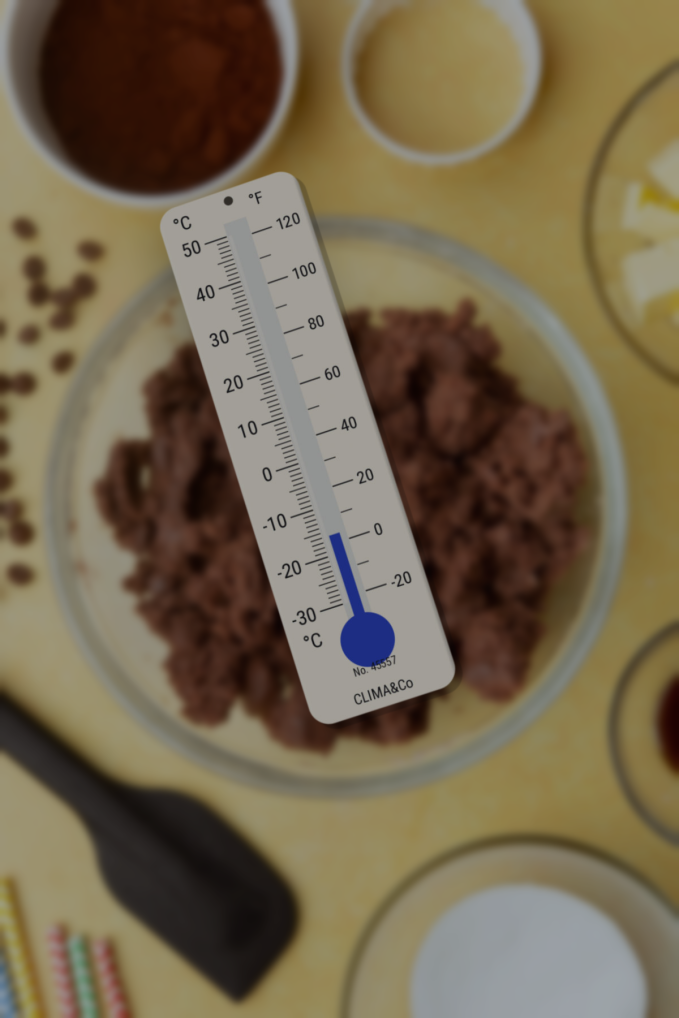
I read -16 °C
